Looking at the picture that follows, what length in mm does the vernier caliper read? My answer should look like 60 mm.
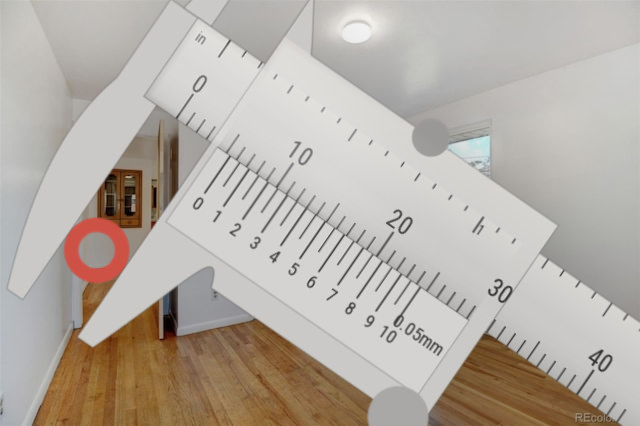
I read 5.4 mm
